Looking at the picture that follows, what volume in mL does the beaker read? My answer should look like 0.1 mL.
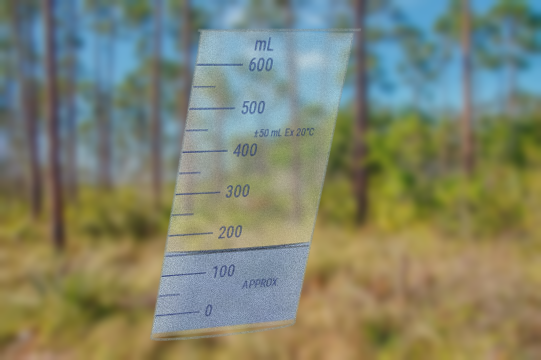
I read 150 mL
